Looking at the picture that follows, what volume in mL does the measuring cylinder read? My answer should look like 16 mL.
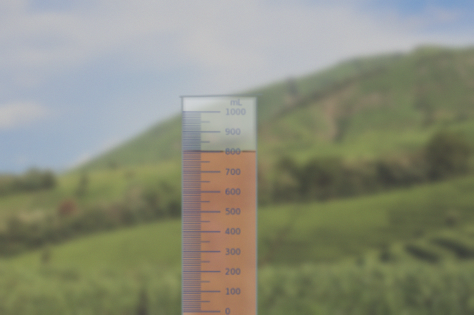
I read 800 mL
